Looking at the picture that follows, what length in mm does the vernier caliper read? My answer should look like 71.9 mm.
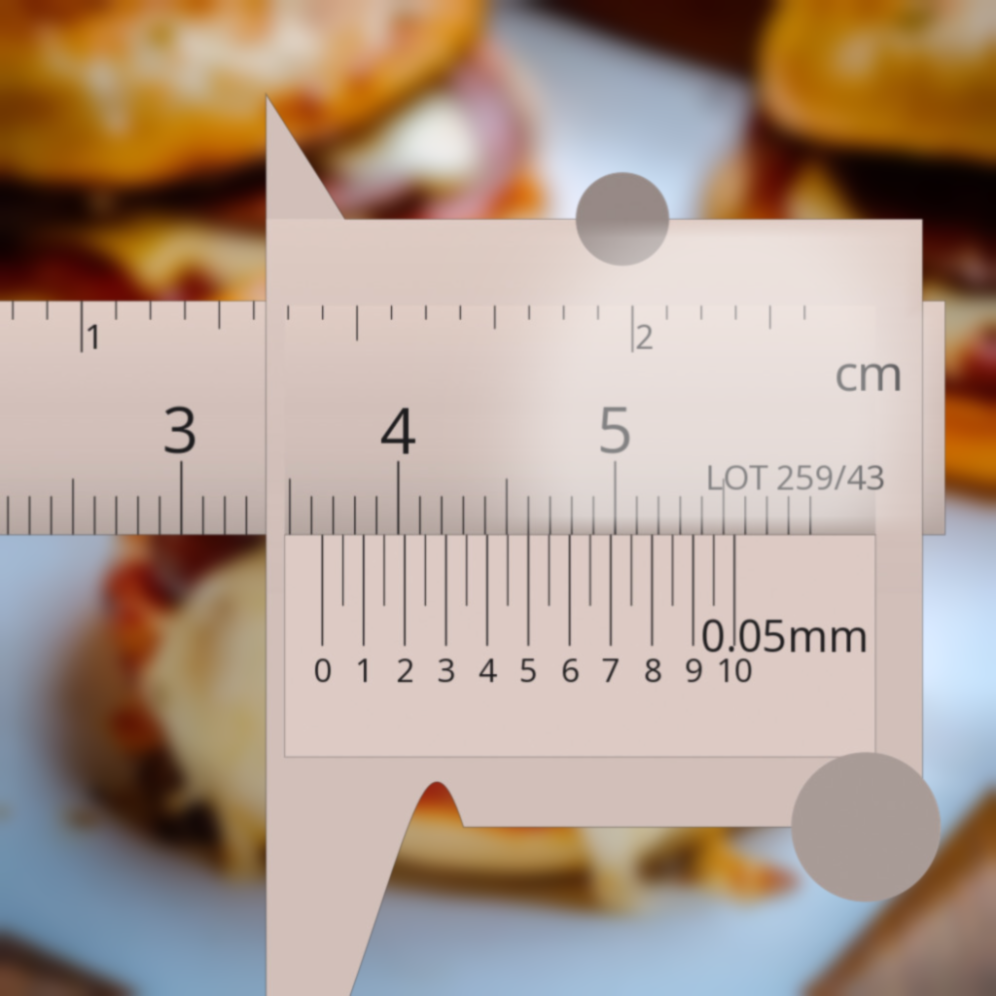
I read 36.5 mm
